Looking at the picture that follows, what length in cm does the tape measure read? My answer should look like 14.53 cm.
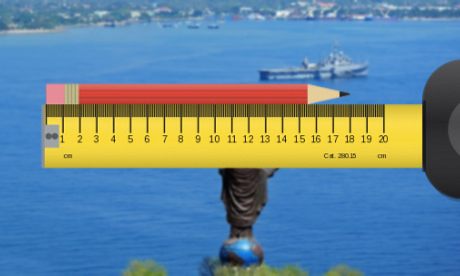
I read 18 cm
